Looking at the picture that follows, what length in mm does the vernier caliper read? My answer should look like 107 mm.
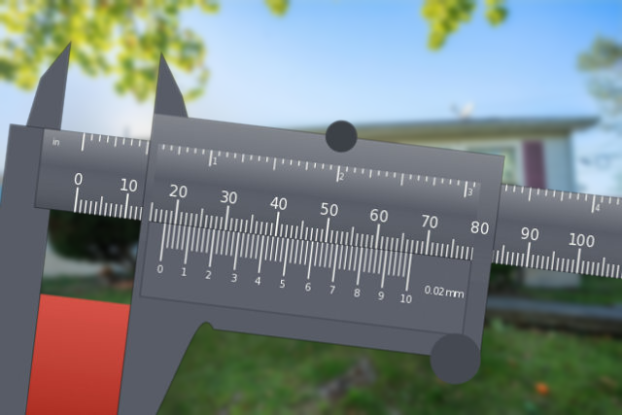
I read 18.0 mm
